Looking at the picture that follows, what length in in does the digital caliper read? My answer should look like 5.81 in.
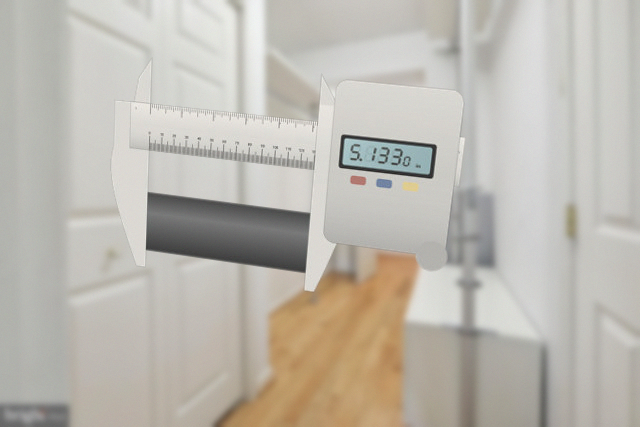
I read 5.1330 in
